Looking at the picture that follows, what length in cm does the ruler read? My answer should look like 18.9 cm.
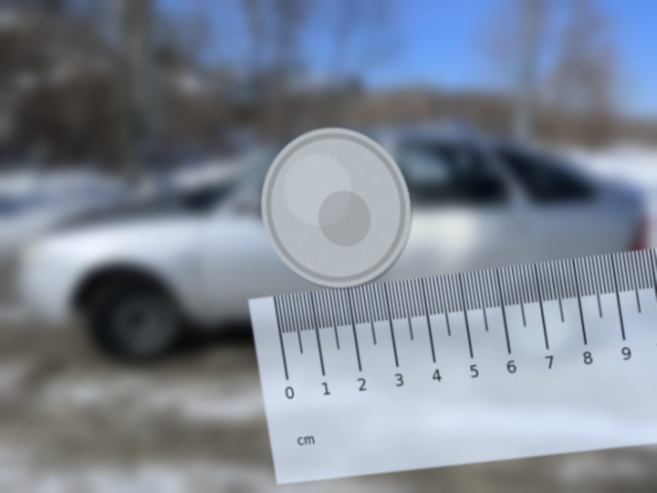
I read 4 cm
